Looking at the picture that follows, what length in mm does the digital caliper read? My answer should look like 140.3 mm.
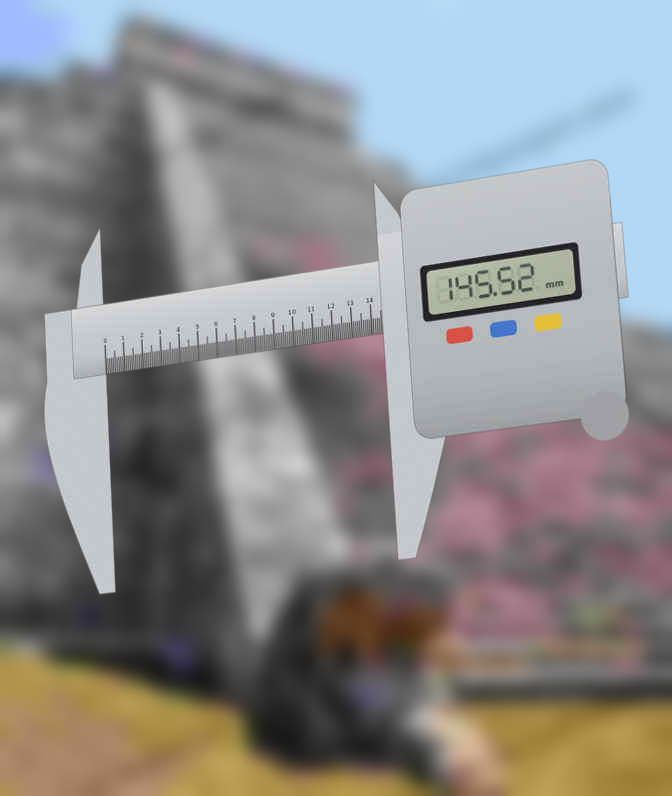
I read 145.52 mm
